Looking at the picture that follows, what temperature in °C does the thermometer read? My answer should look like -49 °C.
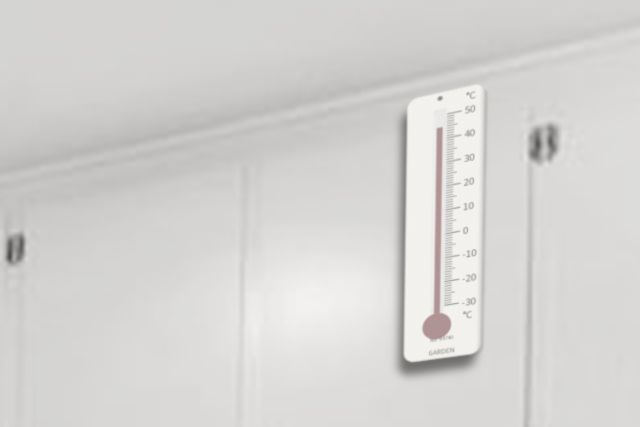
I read 45 °C
